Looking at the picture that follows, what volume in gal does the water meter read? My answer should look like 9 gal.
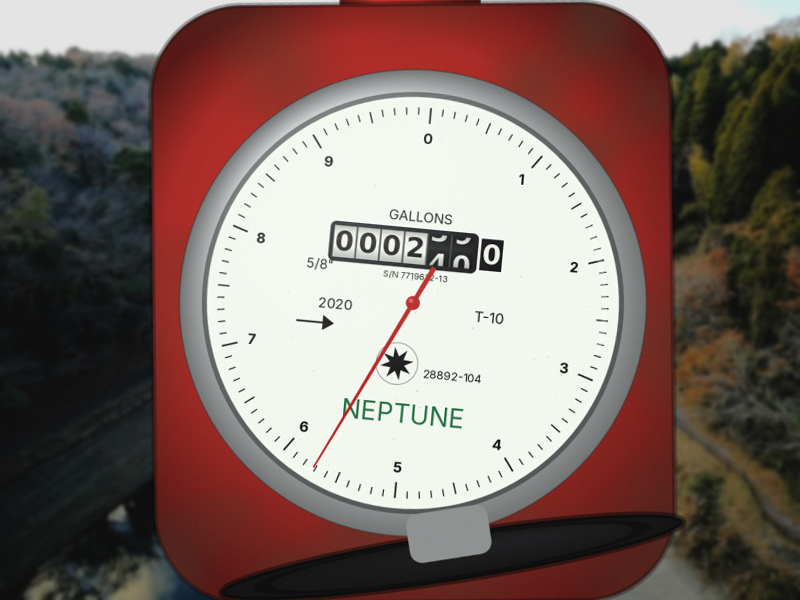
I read 2395.7 gal
